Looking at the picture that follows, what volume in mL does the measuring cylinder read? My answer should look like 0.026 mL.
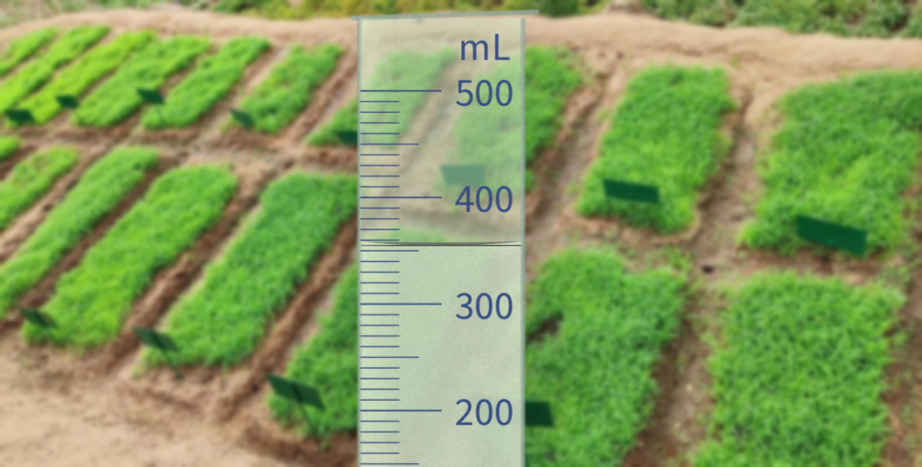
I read 355 mL
